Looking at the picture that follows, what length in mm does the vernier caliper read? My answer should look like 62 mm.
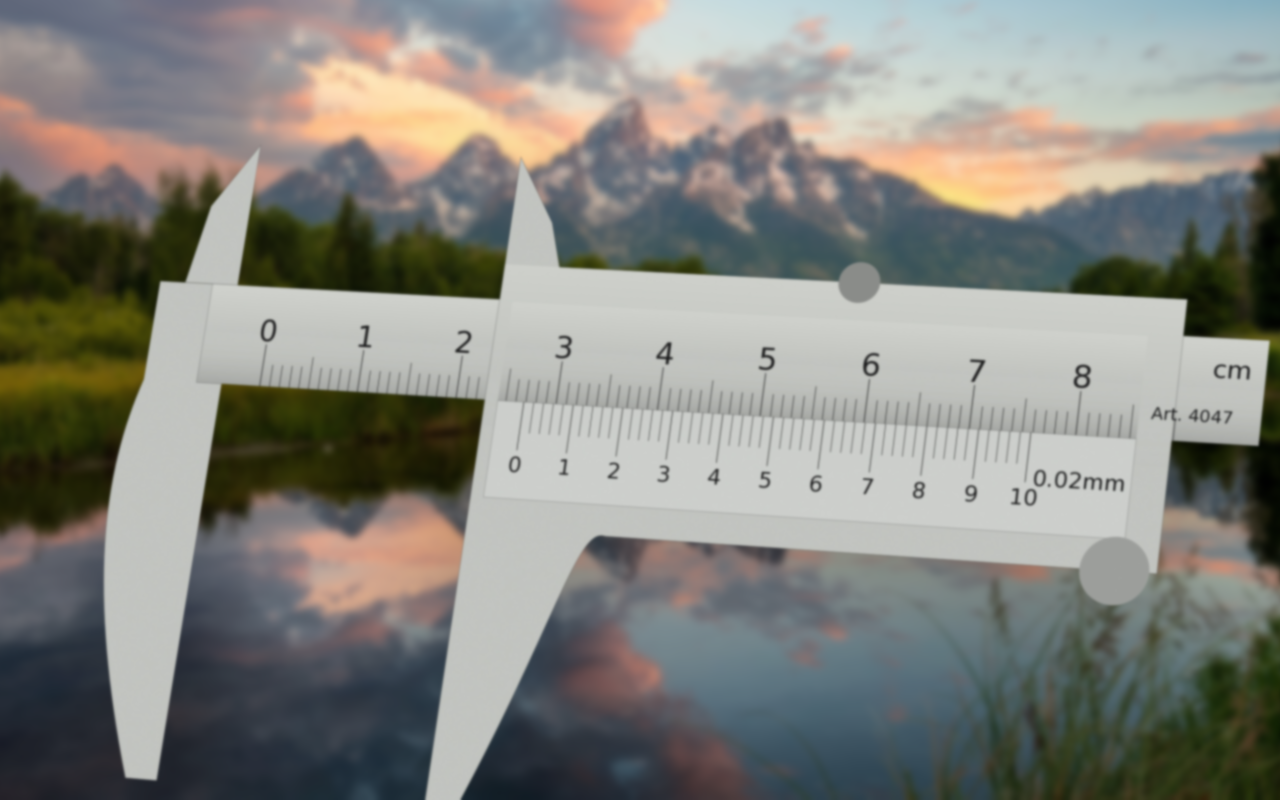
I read 26.8 mm
